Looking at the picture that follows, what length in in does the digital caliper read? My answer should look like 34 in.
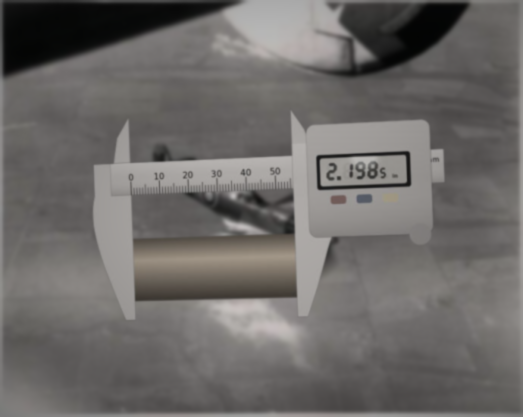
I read 2.1985 in
